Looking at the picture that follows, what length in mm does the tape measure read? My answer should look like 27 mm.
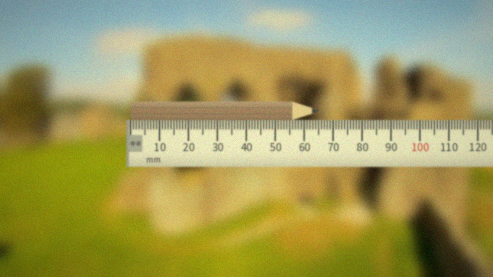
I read 65 mm
